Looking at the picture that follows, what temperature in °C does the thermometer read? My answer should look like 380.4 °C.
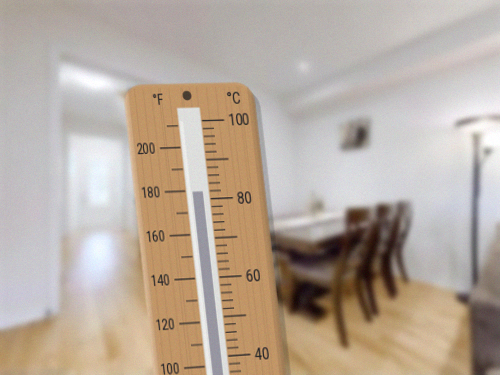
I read 82 °C
